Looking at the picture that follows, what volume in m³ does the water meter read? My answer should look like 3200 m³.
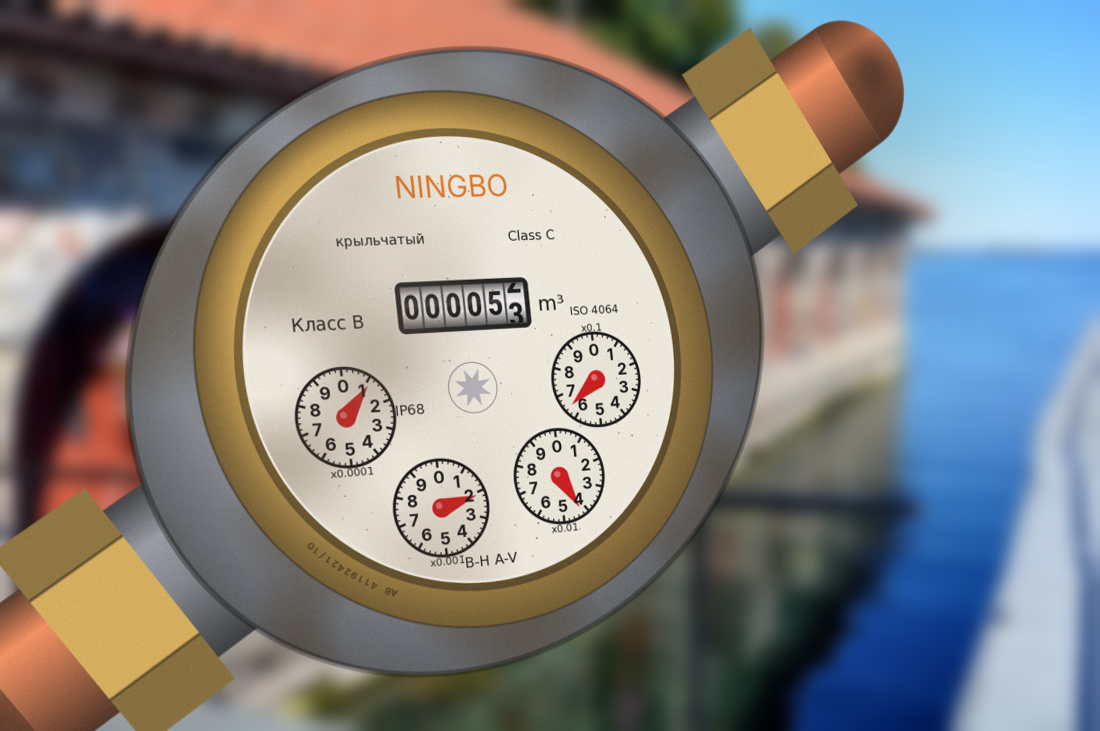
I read 52.6421 m³
